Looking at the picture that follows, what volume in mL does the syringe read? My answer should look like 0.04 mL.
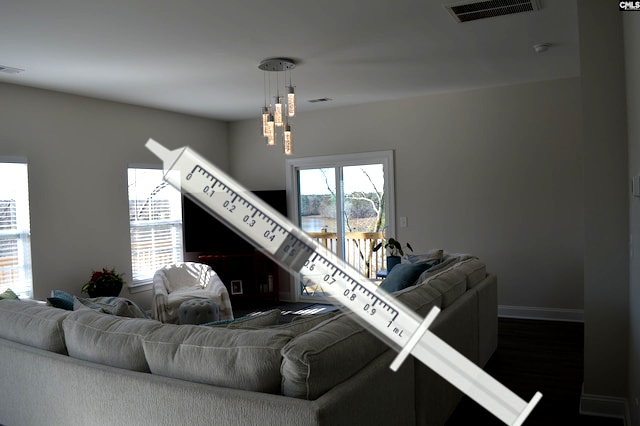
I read 0.46 mL
